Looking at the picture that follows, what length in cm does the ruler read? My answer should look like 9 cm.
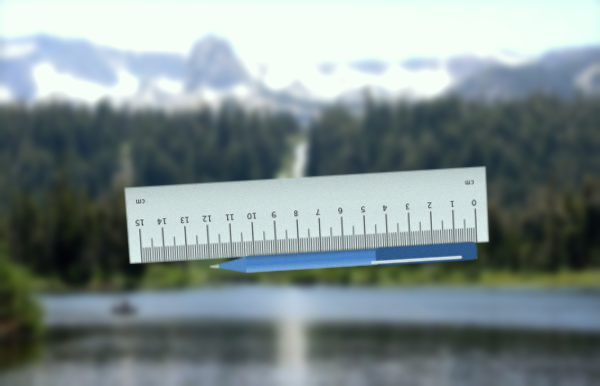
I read 12 cm
